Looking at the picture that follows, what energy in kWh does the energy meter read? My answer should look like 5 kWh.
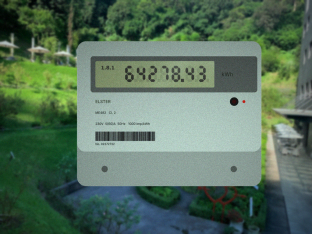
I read 64278.43 kWh
